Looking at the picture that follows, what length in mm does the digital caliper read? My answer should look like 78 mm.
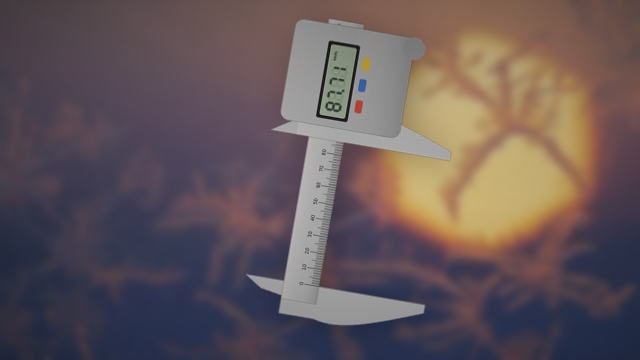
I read 87.71 mm
